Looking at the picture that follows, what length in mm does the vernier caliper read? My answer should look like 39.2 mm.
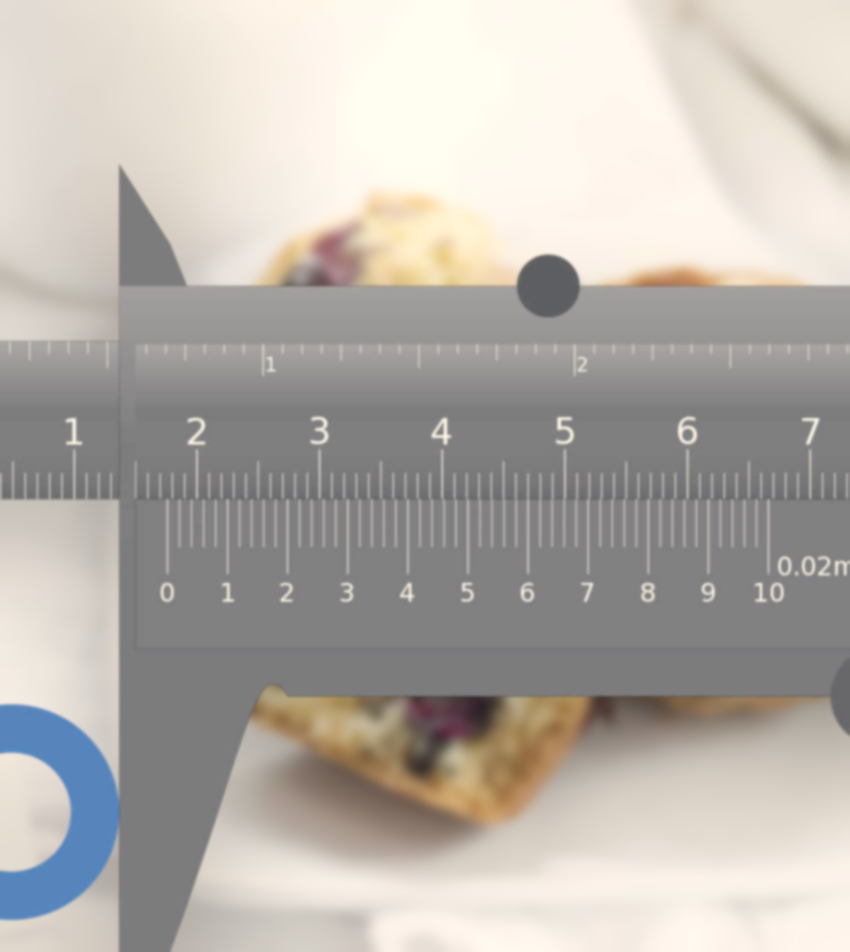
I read 17.6 mm
